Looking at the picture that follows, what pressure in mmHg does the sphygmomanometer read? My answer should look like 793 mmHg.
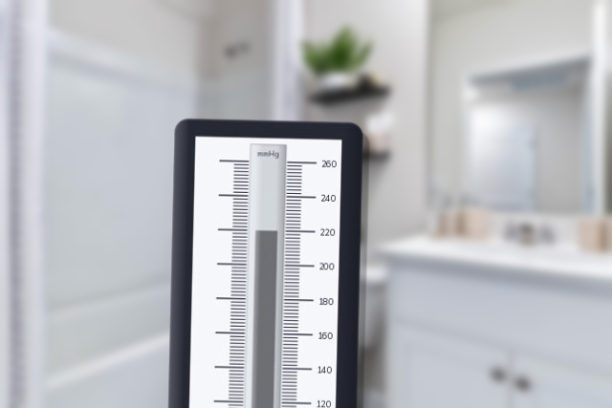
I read 220 mmHg
